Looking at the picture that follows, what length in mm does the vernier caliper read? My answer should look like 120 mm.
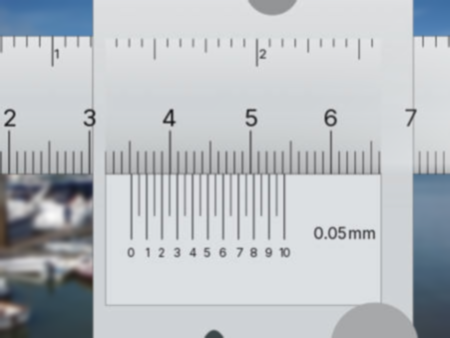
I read 35.2 mm
